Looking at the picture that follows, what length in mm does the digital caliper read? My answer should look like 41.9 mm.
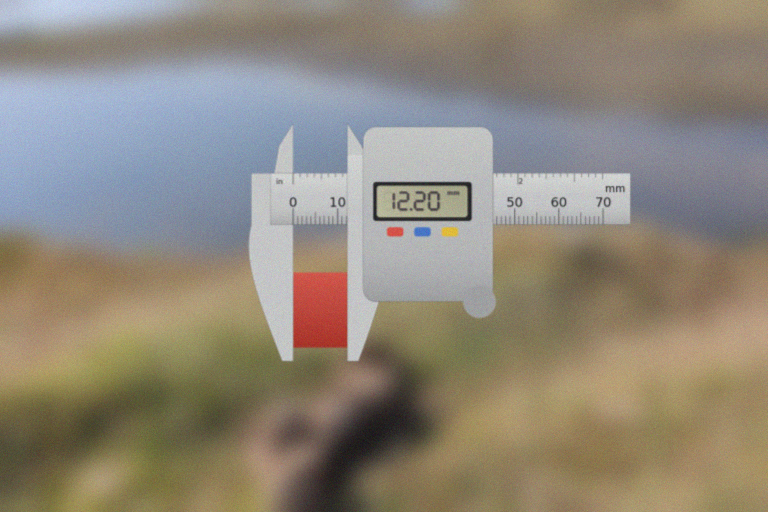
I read 12.20 mm
